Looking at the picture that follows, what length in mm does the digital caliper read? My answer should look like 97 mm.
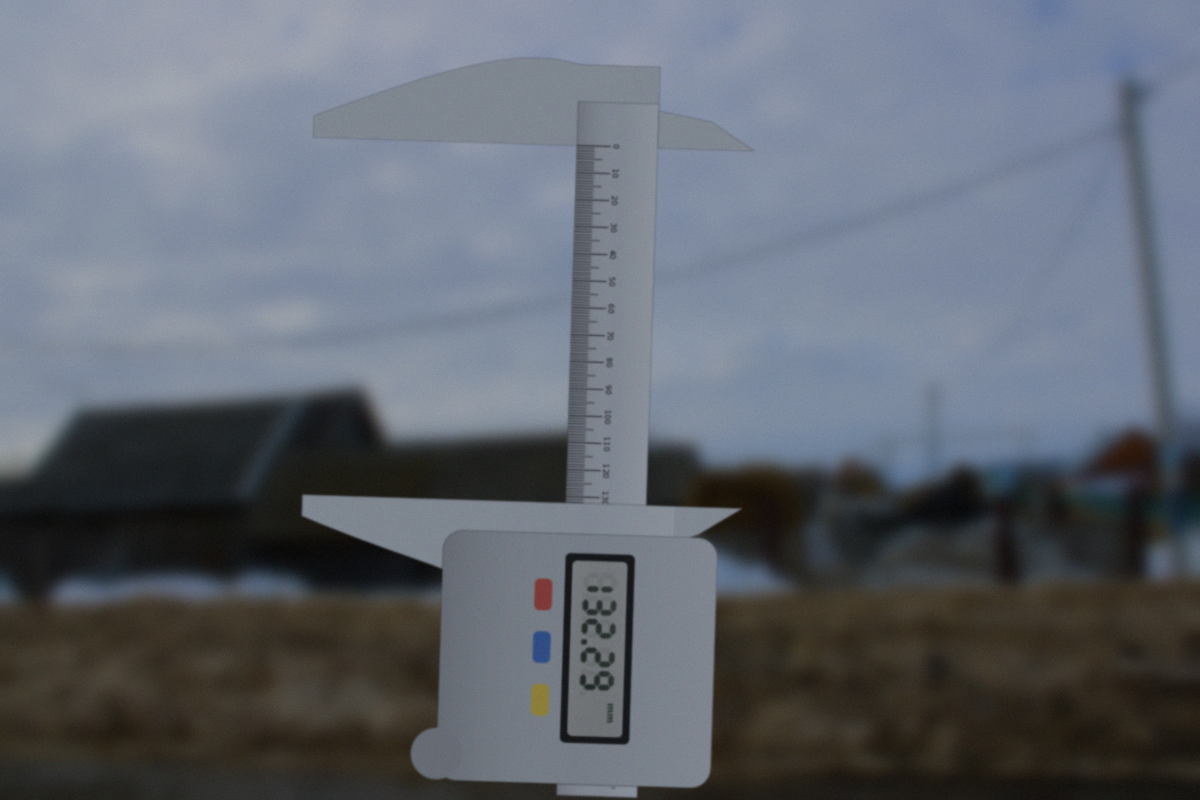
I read 132.29 mm
